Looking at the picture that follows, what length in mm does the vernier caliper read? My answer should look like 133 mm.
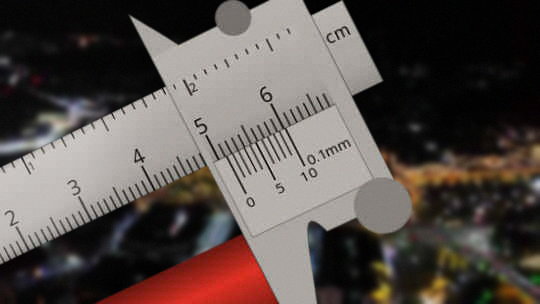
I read 51.2 mm
